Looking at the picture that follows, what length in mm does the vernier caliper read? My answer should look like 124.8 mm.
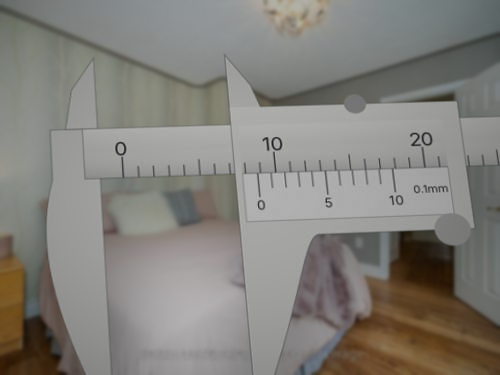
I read 8.8 mm
